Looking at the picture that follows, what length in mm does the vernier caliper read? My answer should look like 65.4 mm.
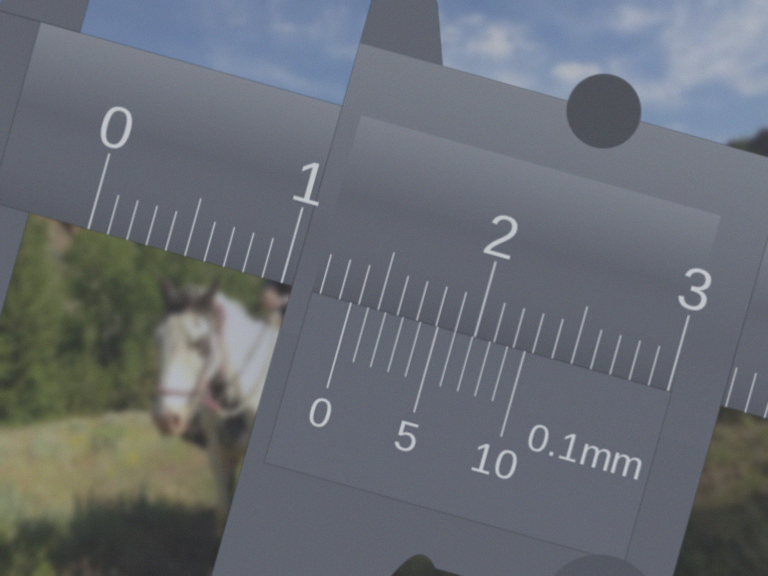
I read 13.6 mm
